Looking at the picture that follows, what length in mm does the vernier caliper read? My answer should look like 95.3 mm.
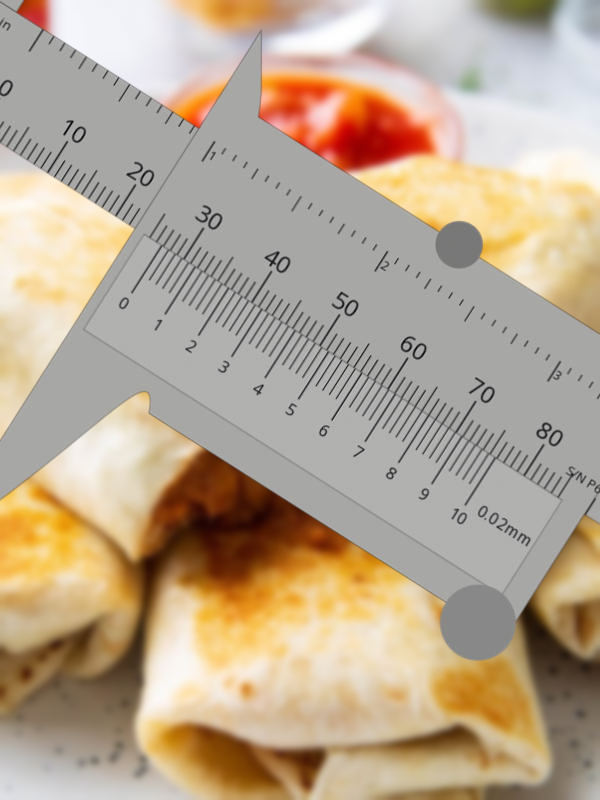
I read 26.8 mm
